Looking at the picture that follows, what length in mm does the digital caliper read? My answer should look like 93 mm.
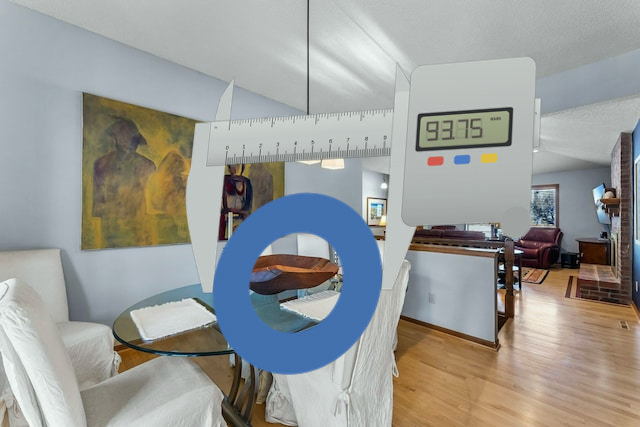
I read 93.75 mm
